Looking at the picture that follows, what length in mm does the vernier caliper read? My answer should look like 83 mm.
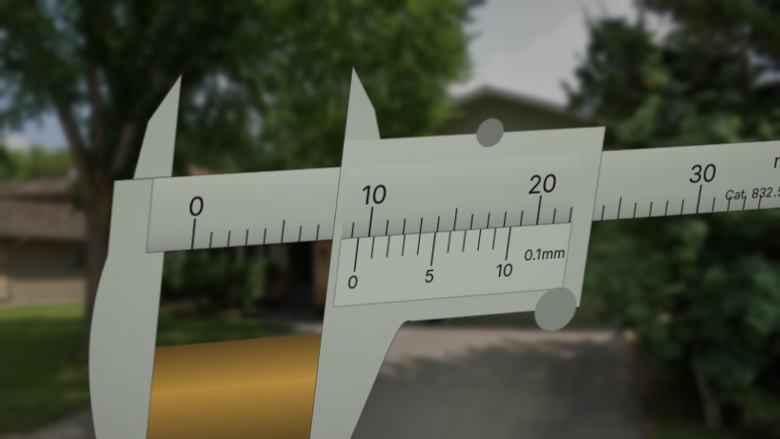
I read 9.4 mm
